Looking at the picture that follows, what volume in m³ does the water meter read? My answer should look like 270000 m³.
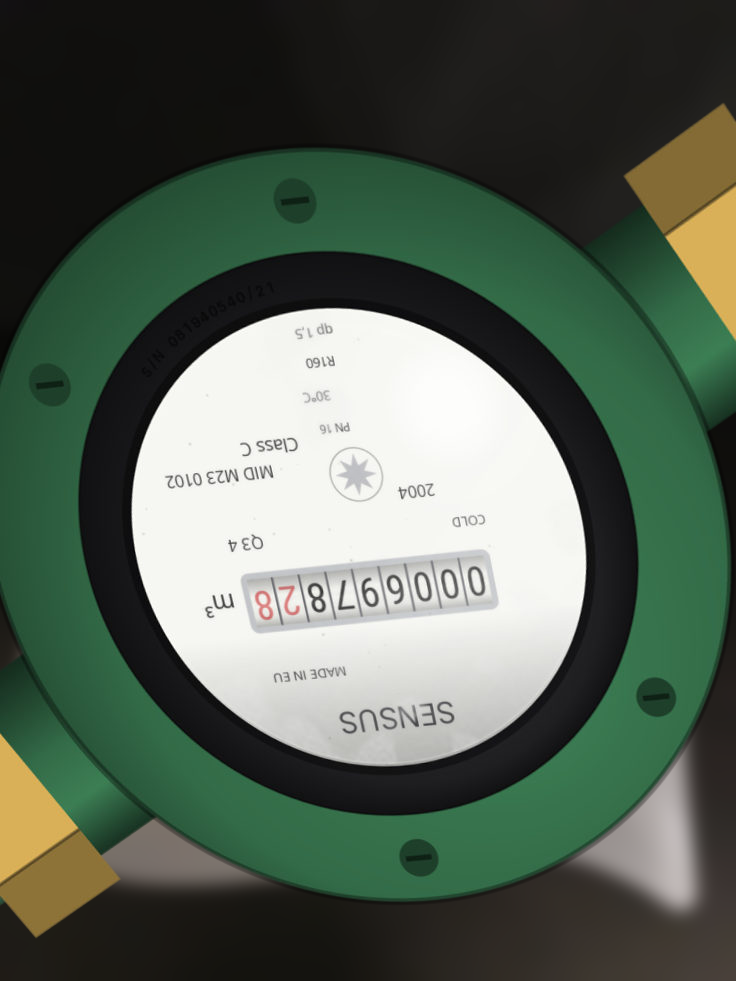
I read 6978.28 m³
